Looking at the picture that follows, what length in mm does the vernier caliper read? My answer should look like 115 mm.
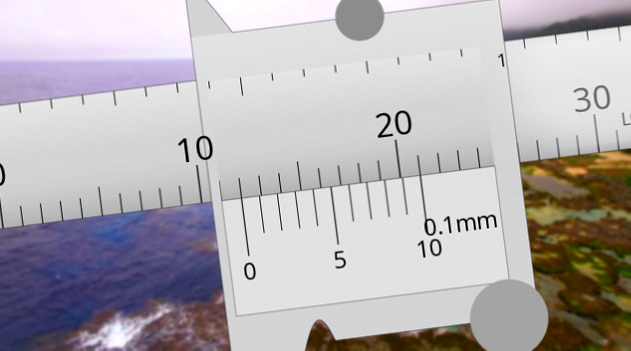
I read 12.0 mm
